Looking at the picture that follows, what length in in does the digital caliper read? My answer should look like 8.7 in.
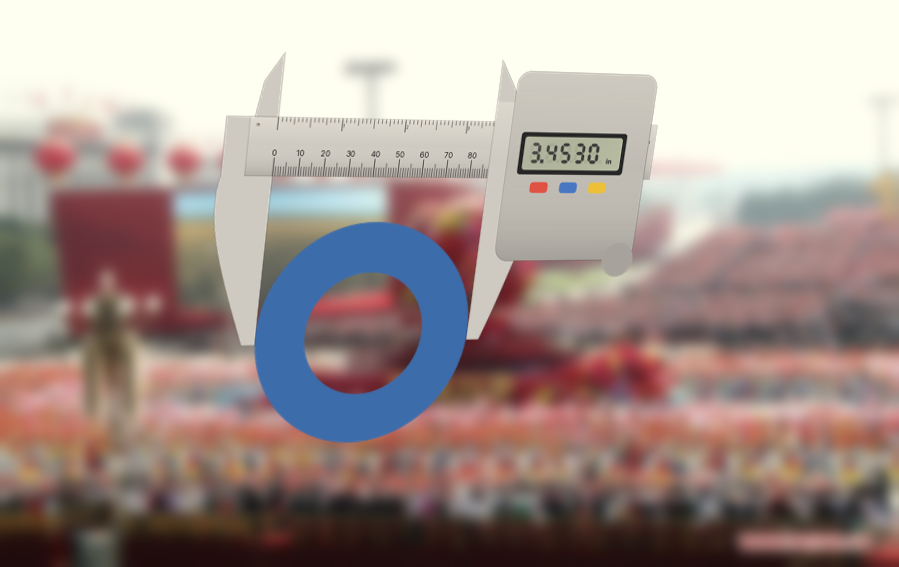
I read 3.4530 in
